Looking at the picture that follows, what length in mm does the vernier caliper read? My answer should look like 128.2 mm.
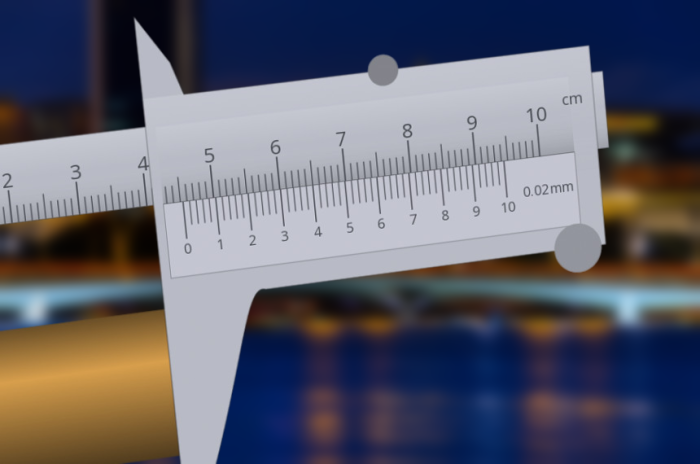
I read 45.4 mm
